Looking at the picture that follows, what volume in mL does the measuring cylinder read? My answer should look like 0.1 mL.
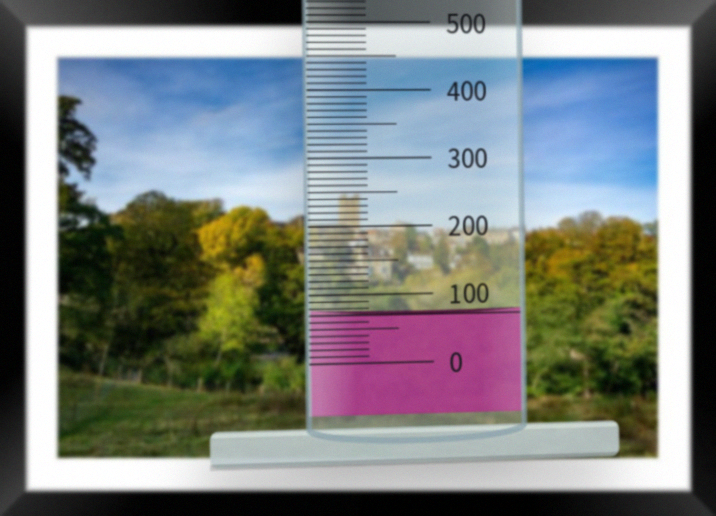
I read 70 mL
